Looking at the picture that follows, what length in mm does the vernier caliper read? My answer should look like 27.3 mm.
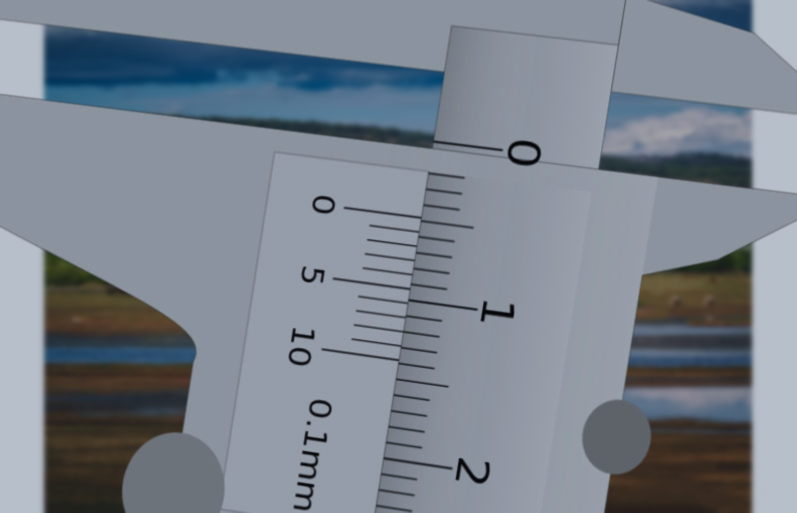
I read 4.8 mm
